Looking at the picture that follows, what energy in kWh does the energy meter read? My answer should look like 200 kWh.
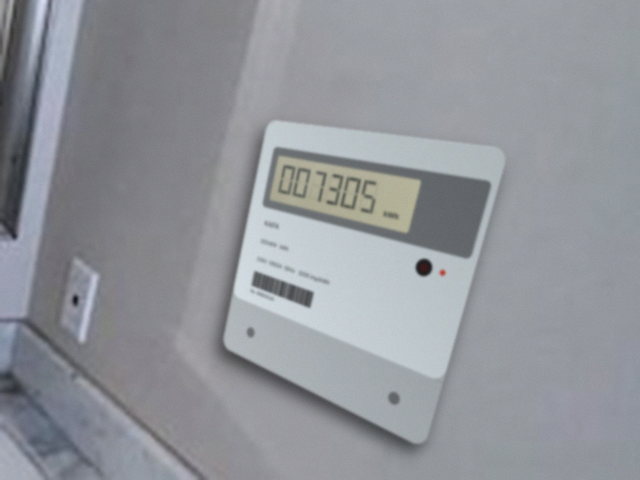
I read 7305 kWh
